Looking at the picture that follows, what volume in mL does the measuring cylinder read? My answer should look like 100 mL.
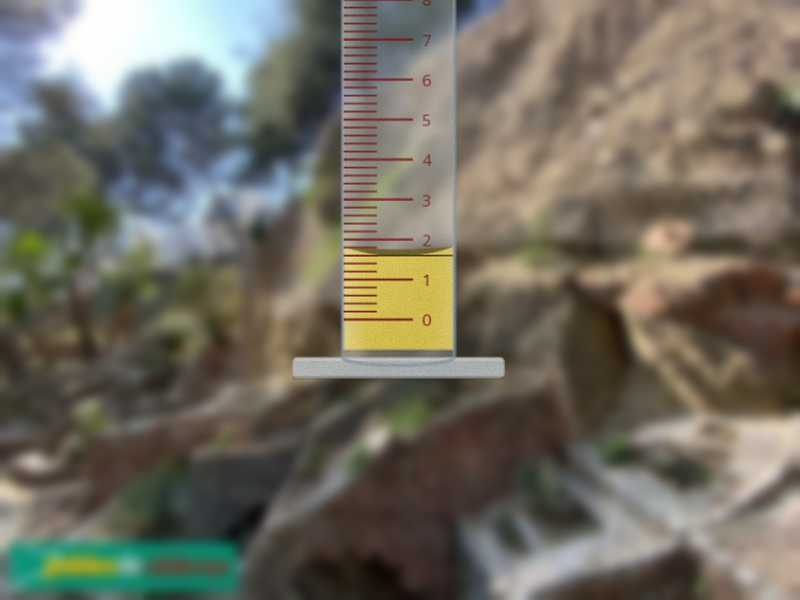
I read 1.6 mL
